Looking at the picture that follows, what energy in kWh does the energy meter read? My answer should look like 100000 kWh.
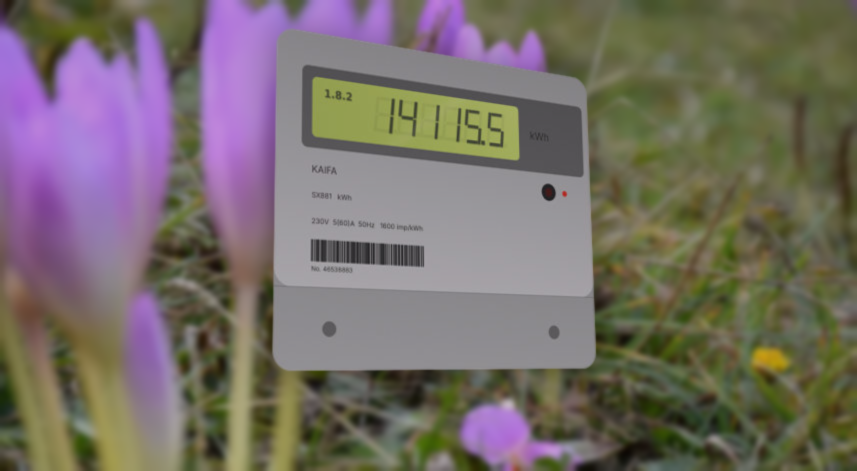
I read 14115.5 kWh
